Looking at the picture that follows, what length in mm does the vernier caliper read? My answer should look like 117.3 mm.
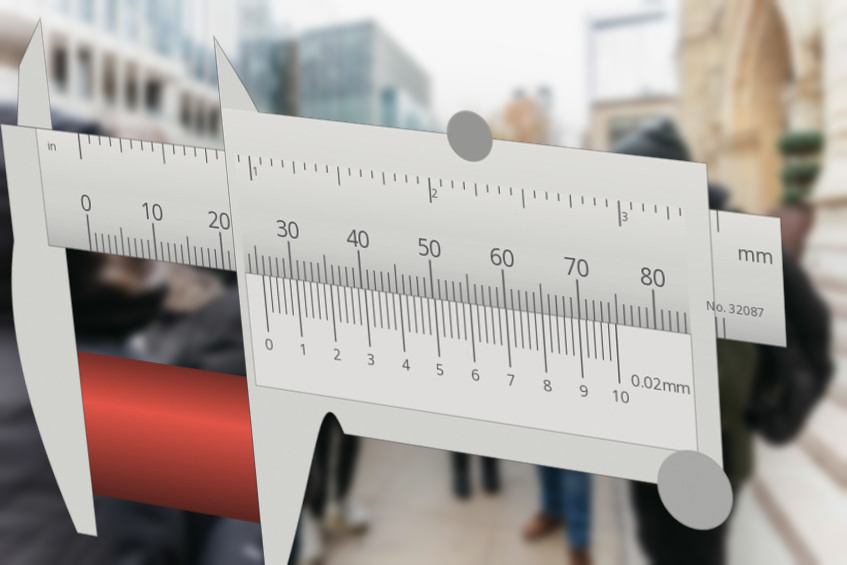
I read 25.8 mm
